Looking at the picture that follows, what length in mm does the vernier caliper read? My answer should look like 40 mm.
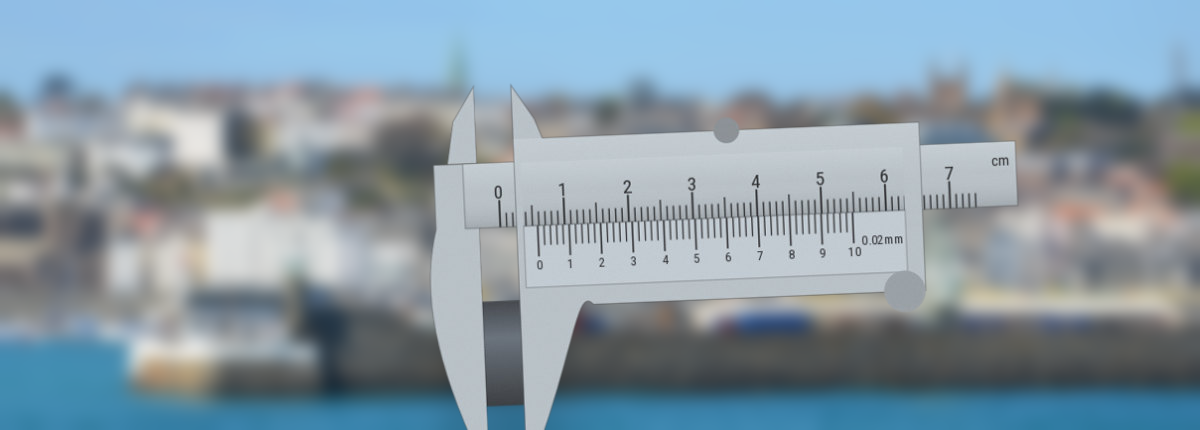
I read 5.8 mm
